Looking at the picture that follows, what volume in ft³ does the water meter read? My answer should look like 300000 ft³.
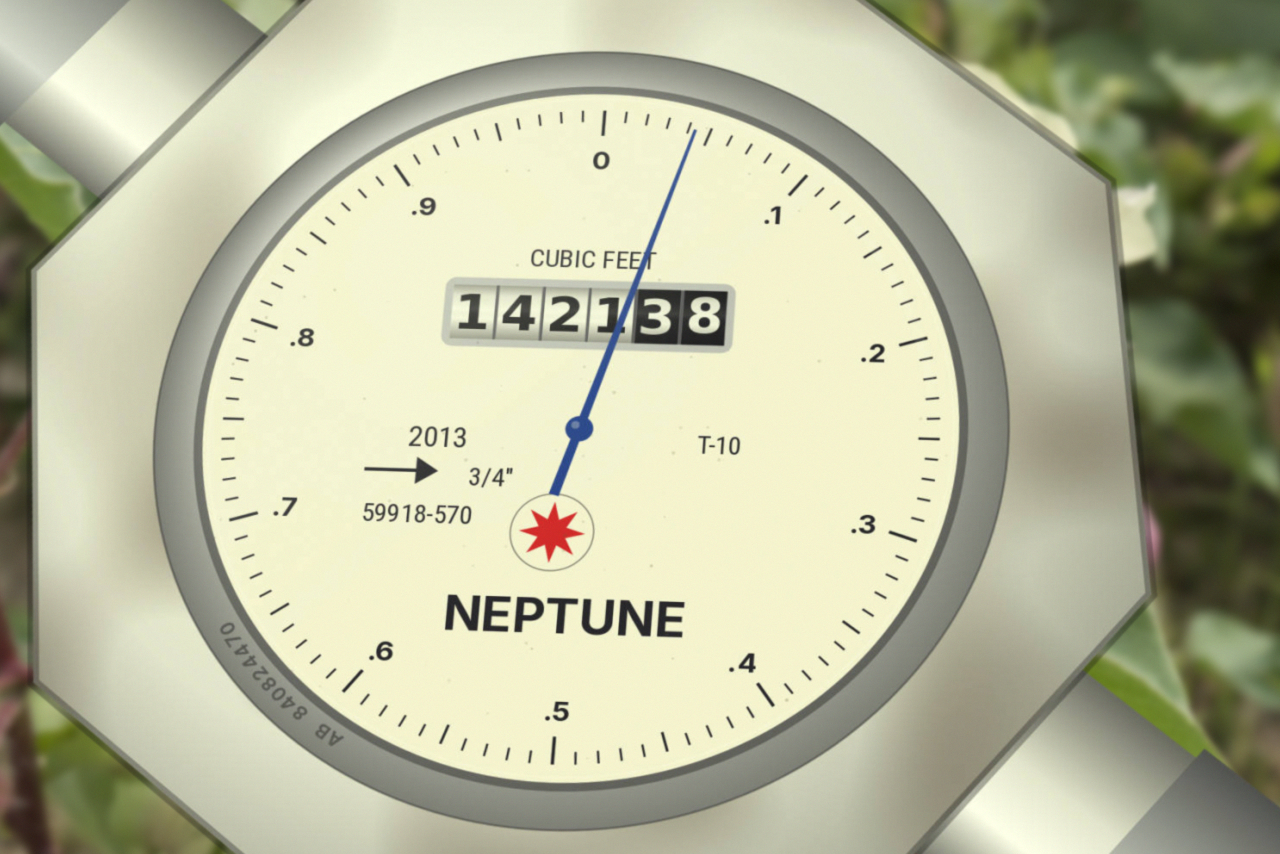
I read 142138.04 ft³
